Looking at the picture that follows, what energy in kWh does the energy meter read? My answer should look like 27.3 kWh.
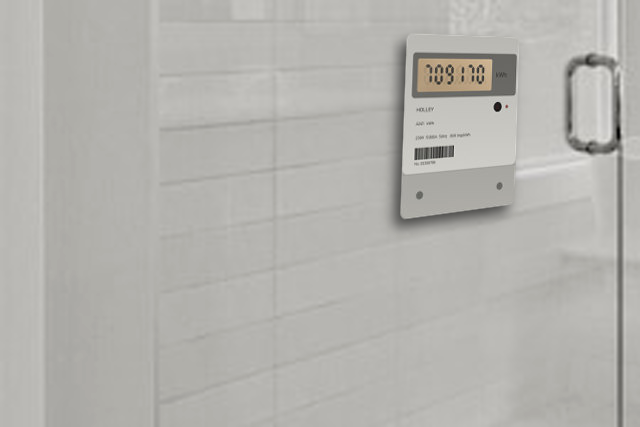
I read 709170 kWh
